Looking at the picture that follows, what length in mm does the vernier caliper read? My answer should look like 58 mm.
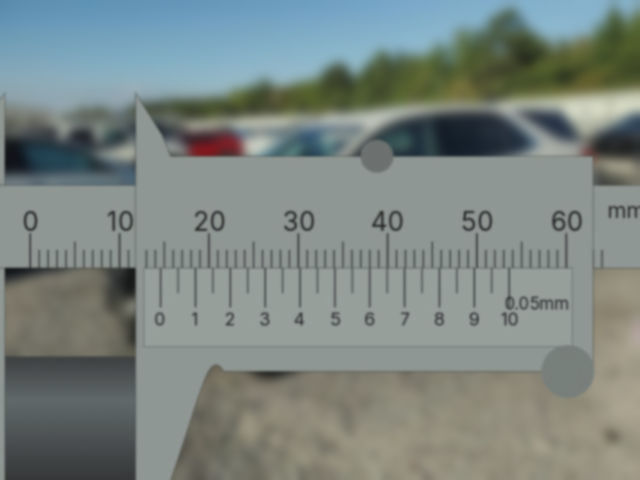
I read 14.6 mm
